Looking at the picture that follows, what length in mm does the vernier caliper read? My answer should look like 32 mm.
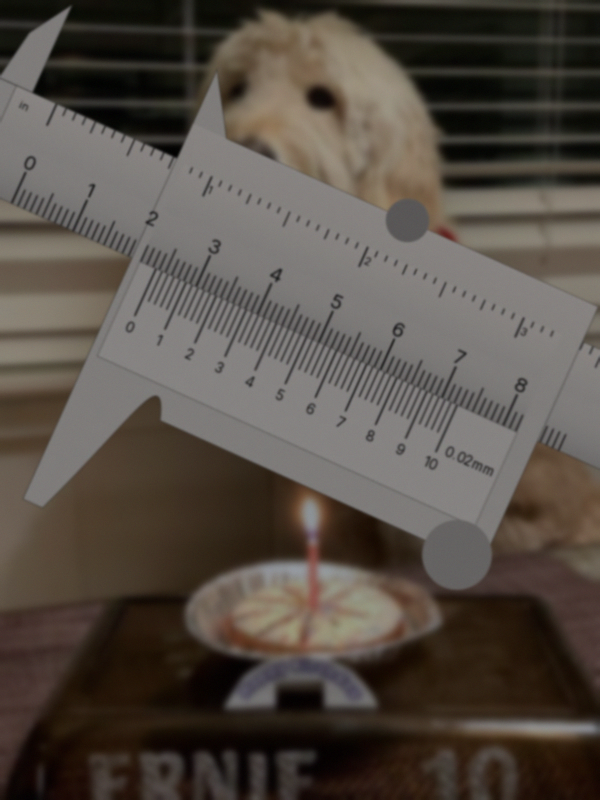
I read 23.5 mm
